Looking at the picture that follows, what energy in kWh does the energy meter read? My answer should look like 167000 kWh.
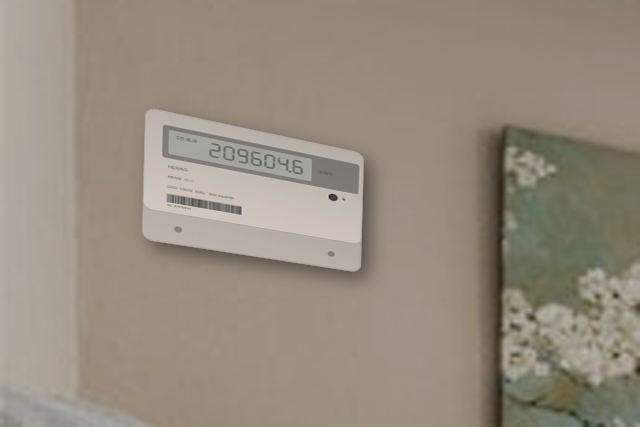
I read 209604.6 kWh
